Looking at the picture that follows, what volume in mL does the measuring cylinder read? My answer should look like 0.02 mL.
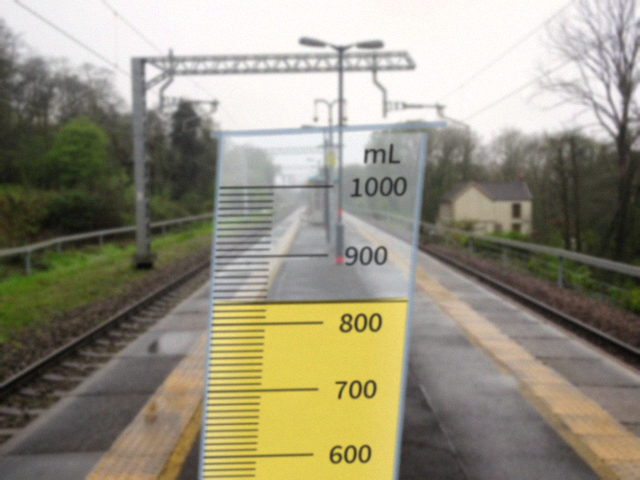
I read 830 mL
